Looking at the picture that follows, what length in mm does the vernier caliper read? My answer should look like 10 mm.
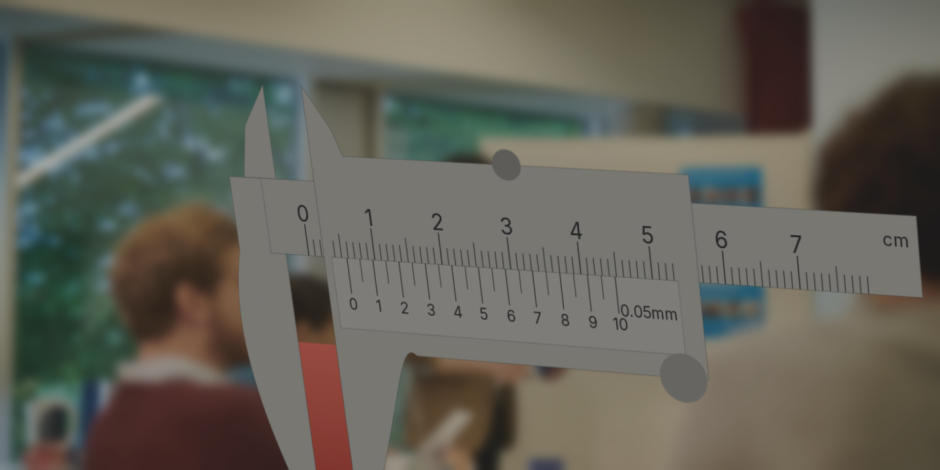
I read 5.8 mm
